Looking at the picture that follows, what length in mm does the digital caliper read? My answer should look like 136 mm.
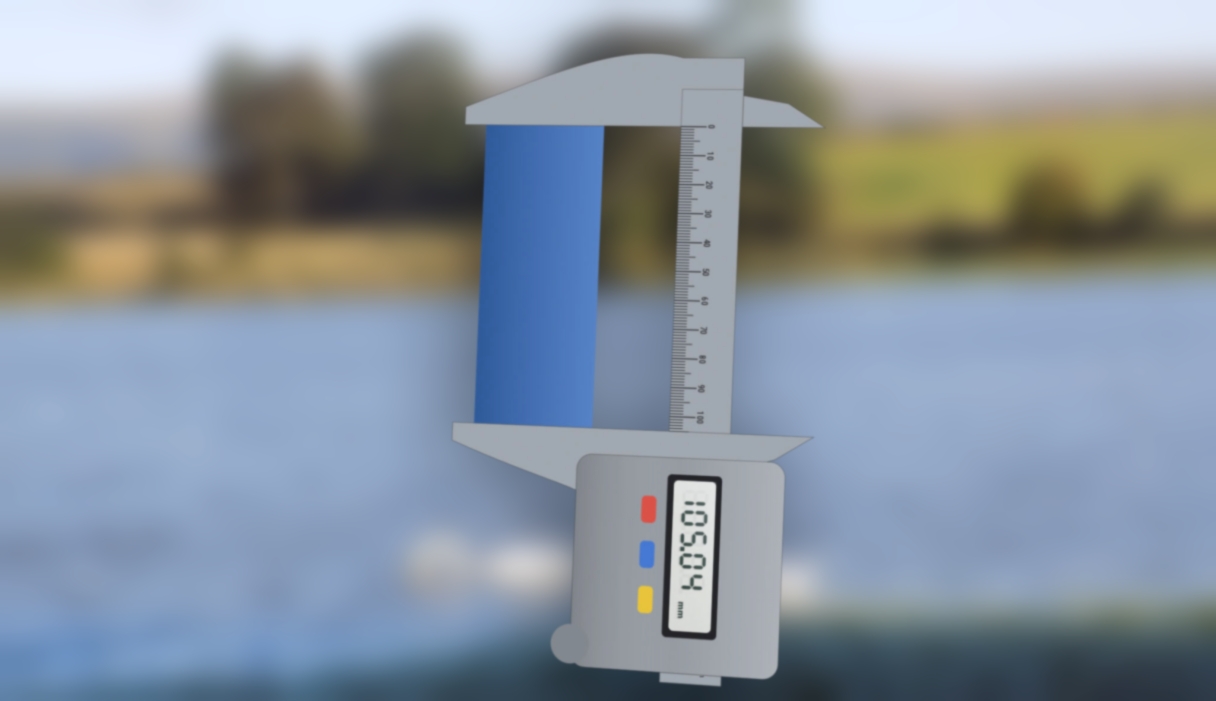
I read 105.04 mm
